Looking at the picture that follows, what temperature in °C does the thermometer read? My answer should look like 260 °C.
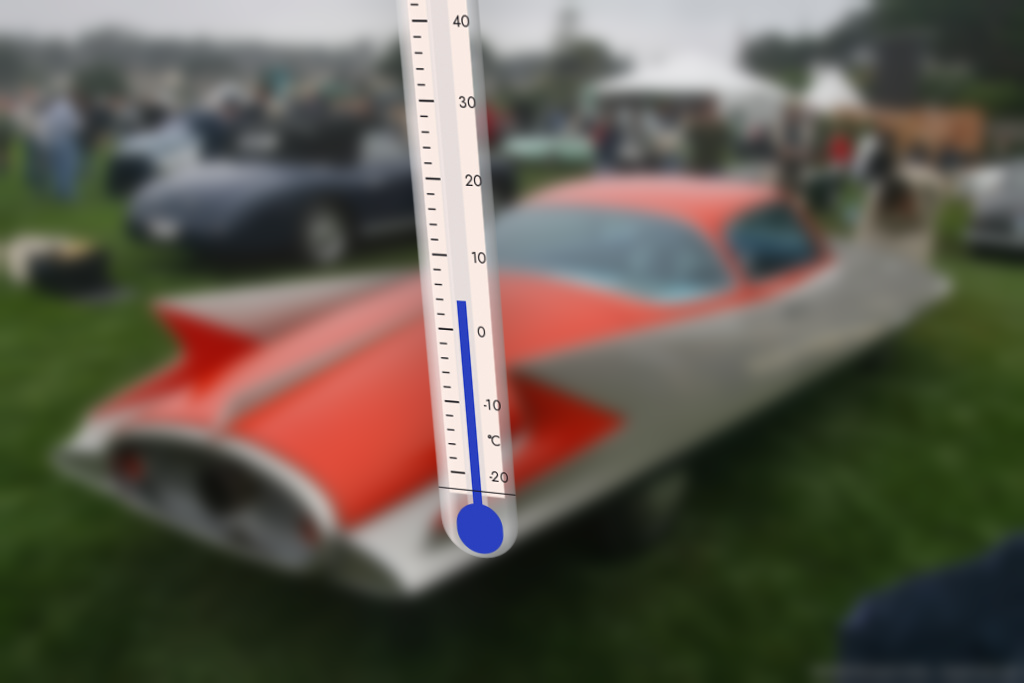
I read 4 °C
